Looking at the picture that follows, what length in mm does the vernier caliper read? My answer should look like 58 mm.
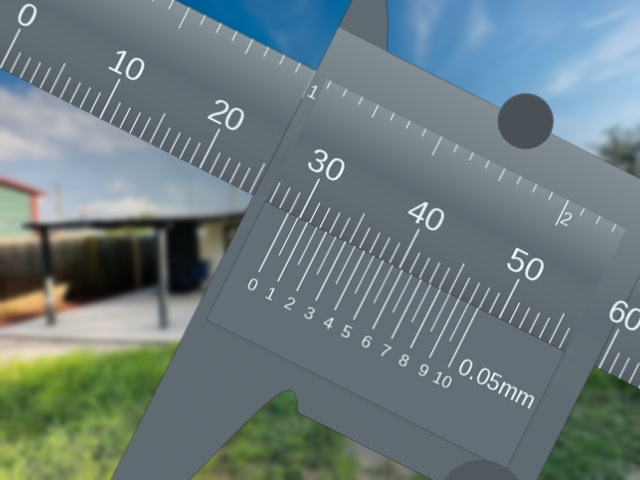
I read 28.9 mm
